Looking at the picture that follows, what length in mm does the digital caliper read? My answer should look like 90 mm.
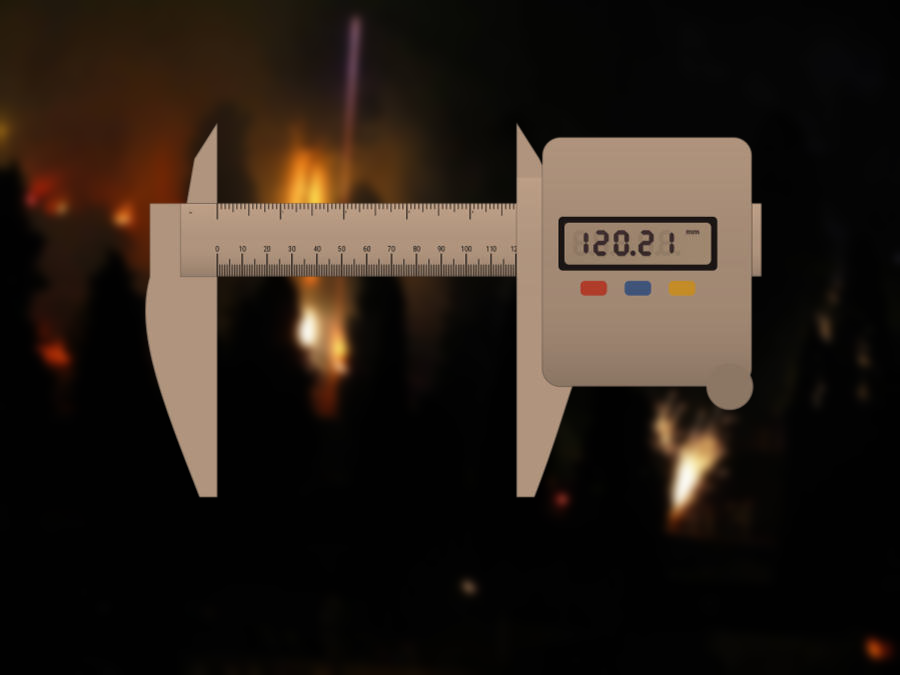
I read 120.21 mm
